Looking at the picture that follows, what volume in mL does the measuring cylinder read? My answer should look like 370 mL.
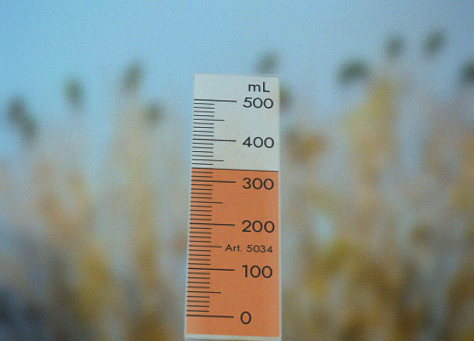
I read 330 mL
